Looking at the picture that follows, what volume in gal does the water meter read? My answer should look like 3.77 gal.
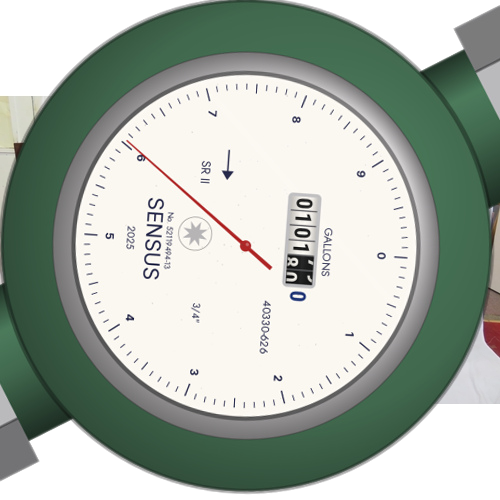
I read 101796.0 gal
